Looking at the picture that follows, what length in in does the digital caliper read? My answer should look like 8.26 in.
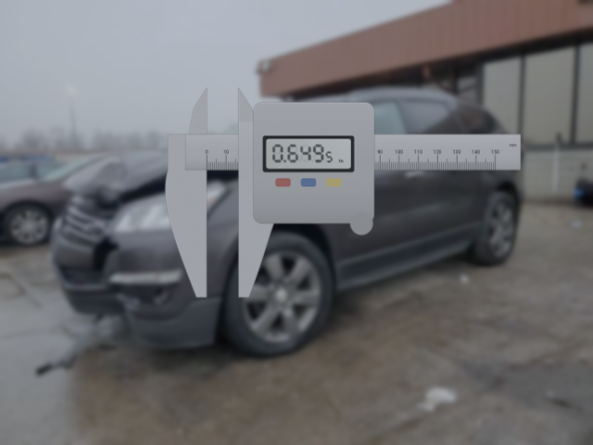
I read 0.6495 in
